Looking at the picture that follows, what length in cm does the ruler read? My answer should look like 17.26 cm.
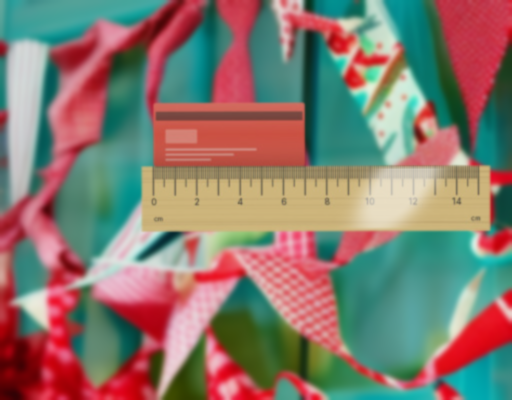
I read 7 cm
